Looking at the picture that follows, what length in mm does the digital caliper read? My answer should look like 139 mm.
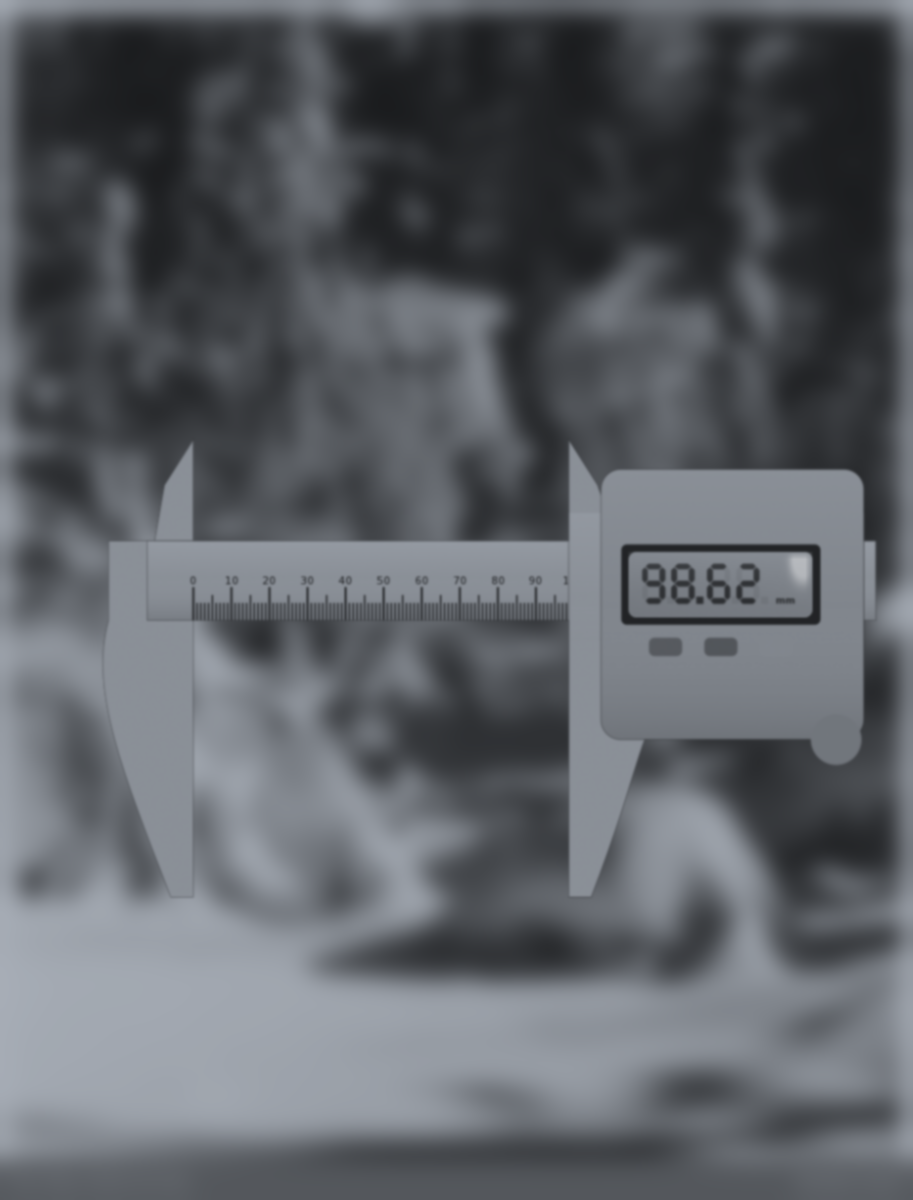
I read 98.62 mm
